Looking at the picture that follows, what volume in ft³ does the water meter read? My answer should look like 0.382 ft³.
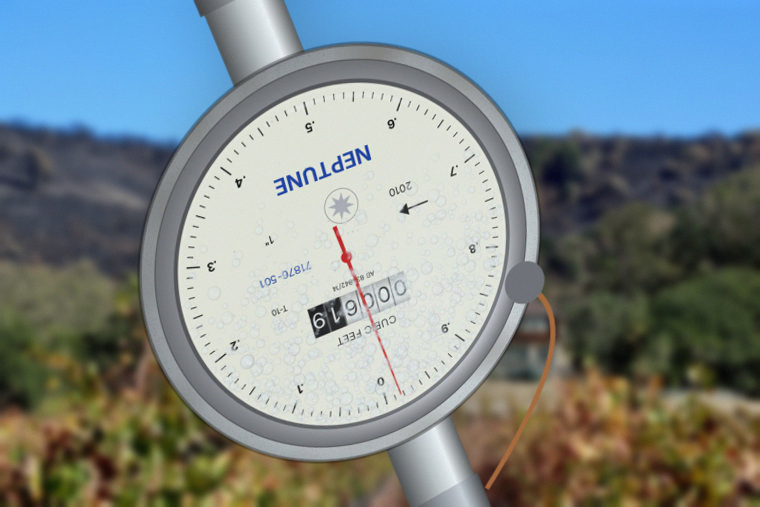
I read 618.98 ft³
